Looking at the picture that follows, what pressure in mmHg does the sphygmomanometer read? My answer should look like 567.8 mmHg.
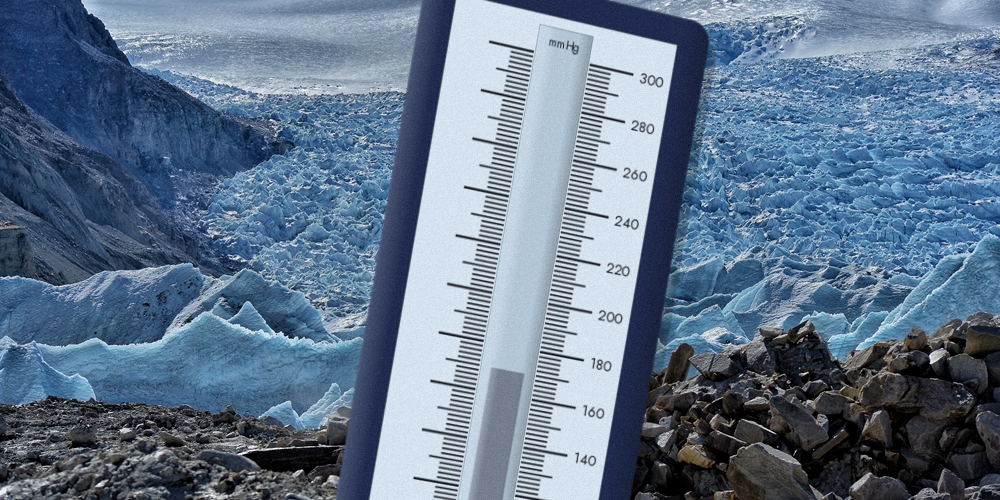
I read 170 mmHg
